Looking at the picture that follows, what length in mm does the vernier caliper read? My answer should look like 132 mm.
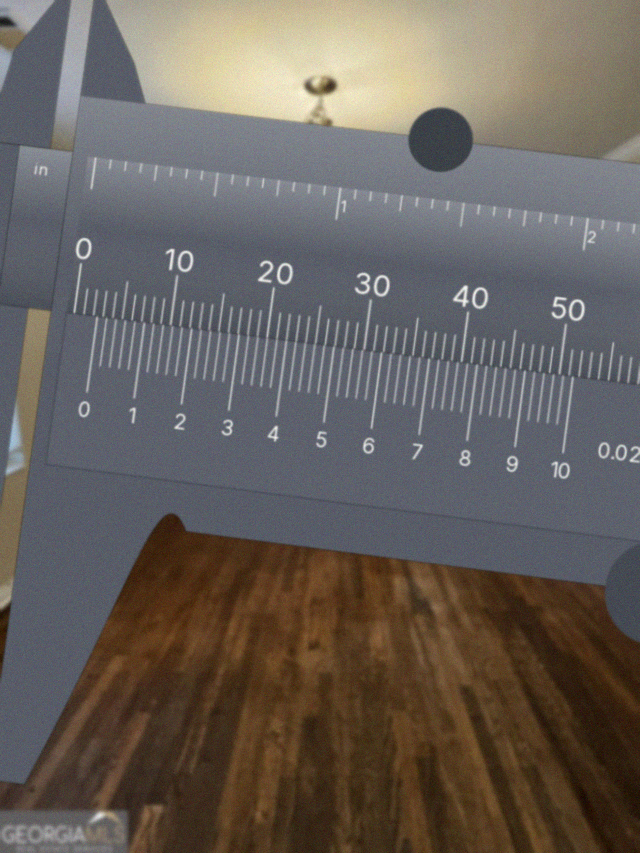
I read 2.4 mm
